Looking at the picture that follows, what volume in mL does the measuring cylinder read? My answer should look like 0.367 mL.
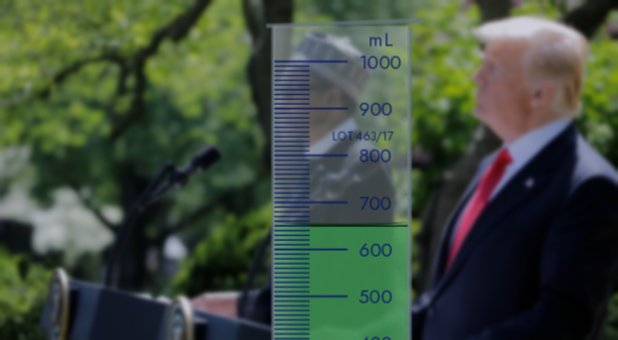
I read 650 mL
